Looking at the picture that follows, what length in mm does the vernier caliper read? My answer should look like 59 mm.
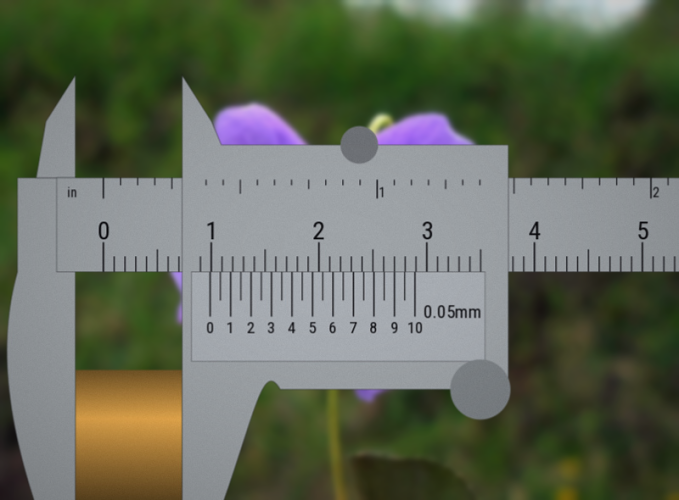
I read 9.9 mm
